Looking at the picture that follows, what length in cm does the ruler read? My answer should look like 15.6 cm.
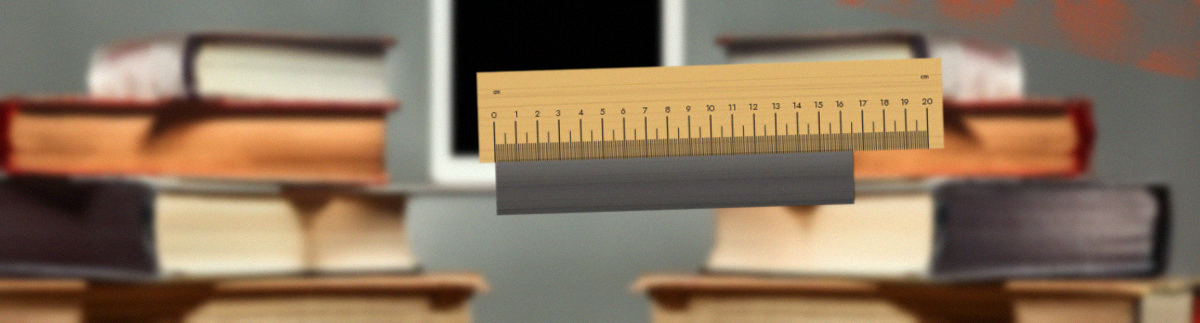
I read 16.5 cm
